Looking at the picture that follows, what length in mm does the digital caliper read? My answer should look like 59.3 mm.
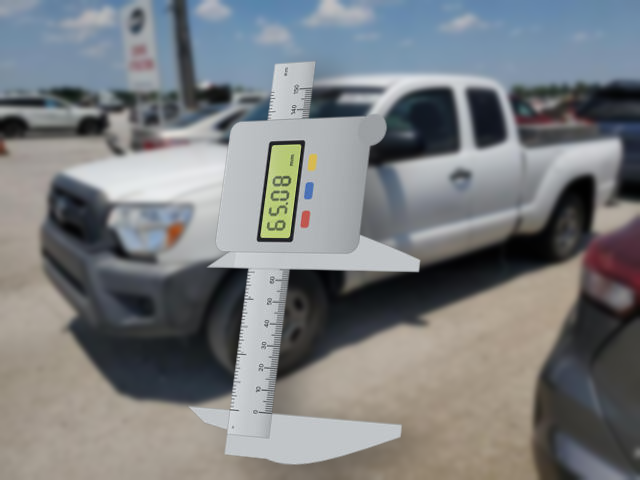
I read 65.08 mm
